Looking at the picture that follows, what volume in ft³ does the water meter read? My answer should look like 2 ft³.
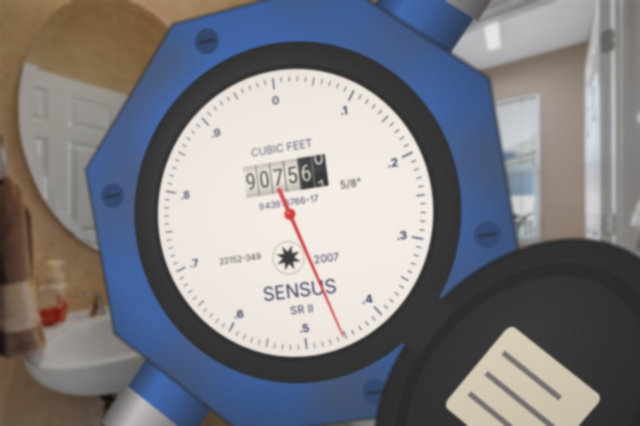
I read 907560.45 ft³
